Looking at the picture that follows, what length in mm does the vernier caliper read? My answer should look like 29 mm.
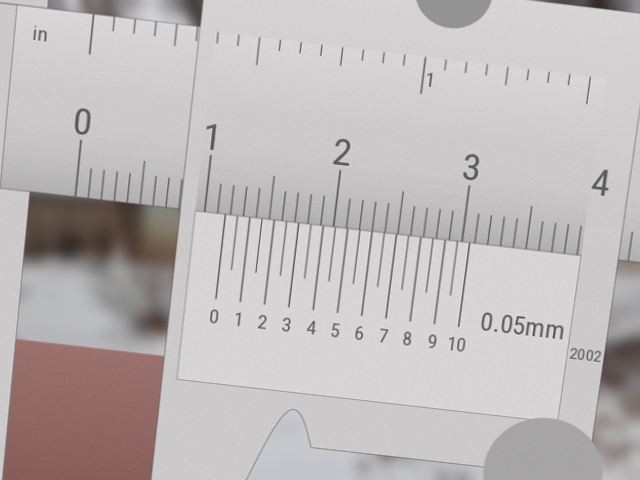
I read 11.6 mm
